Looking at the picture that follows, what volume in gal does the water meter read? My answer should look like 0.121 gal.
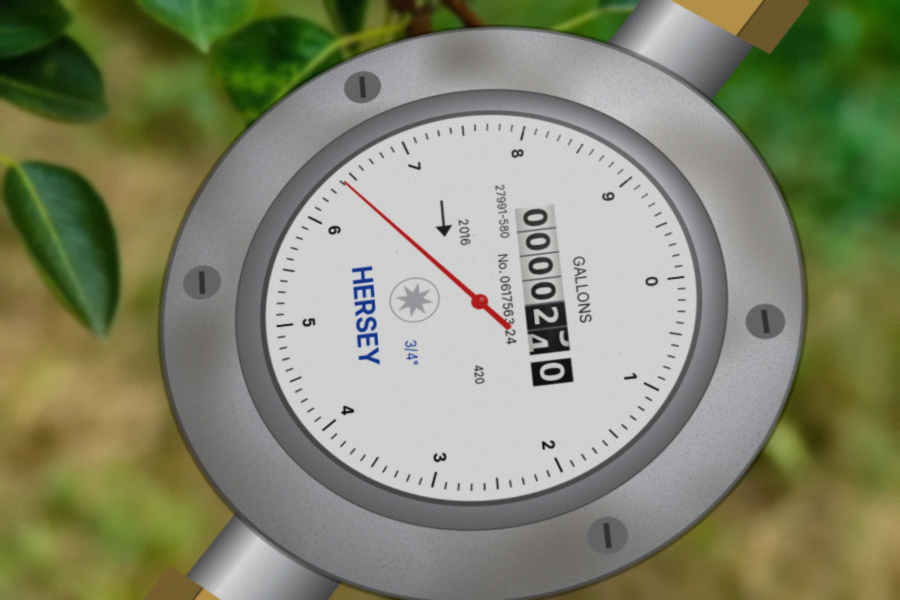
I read 236.4 gal
